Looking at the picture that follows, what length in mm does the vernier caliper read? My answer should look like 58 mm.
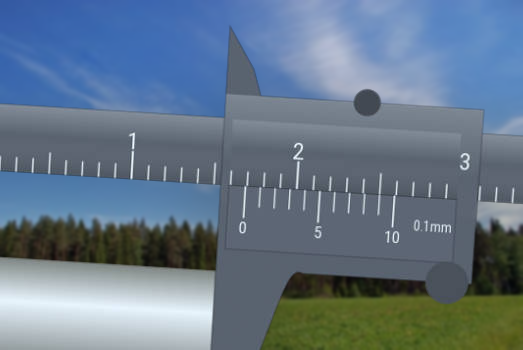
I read 16.9 mm
